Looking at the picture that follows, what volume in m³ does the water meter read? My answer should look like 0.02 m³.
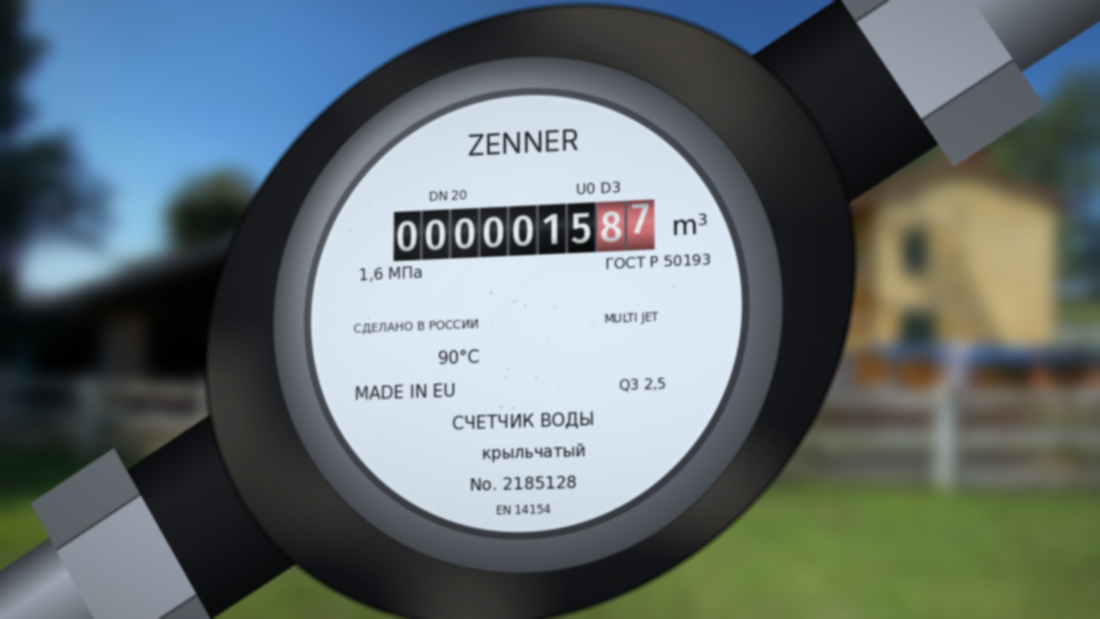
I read 15.87 m³
